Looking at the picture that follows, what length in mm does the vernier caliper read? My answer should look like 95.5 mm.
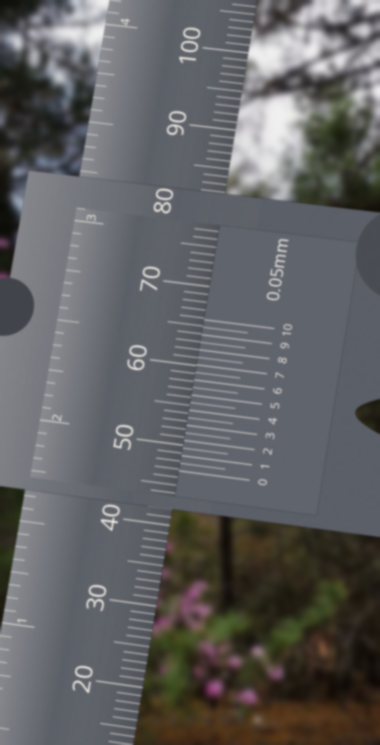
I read 46.8 mm
